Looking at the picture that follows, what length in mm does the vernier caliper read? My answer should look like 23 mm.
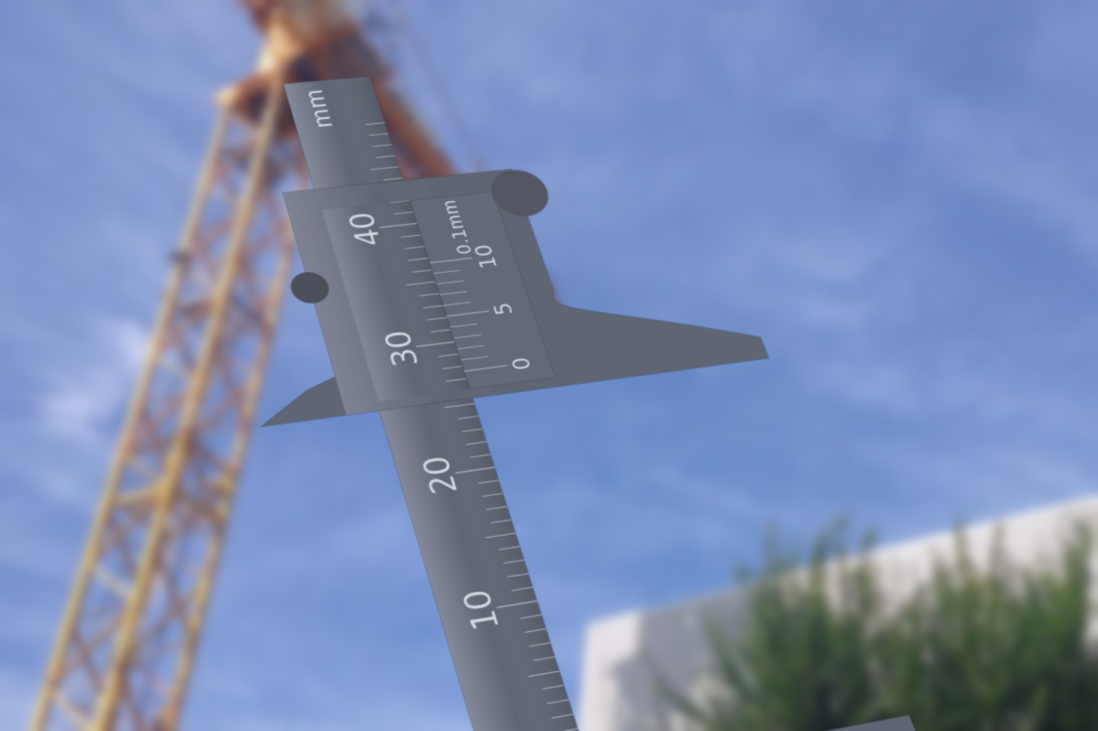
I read 27.6 mm
